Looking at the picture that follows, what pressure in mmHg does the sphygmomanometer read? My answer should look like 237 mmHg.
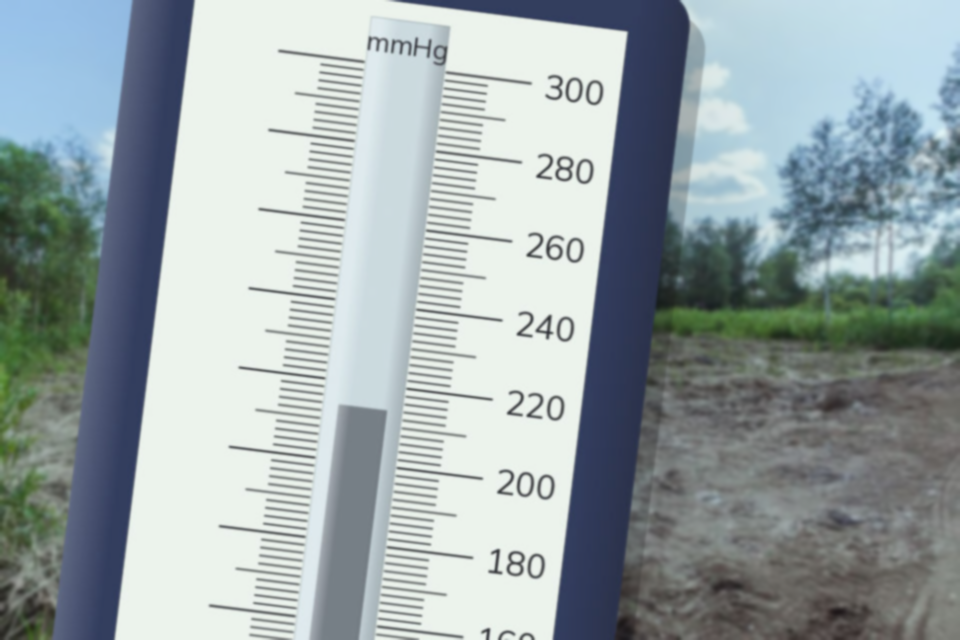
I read 214 mmHg
